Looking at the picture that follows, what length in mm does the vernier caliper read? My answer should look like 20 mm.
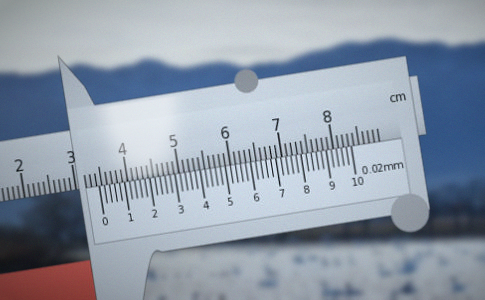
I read 34.5 mm
